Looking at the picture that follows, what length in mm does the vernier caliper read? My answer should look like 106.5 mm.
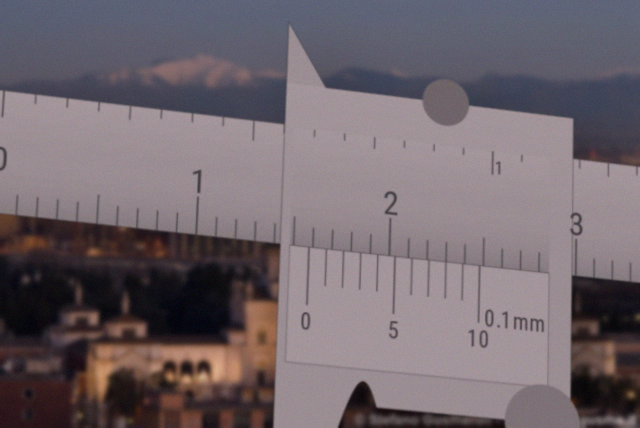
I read 15.8 mm
